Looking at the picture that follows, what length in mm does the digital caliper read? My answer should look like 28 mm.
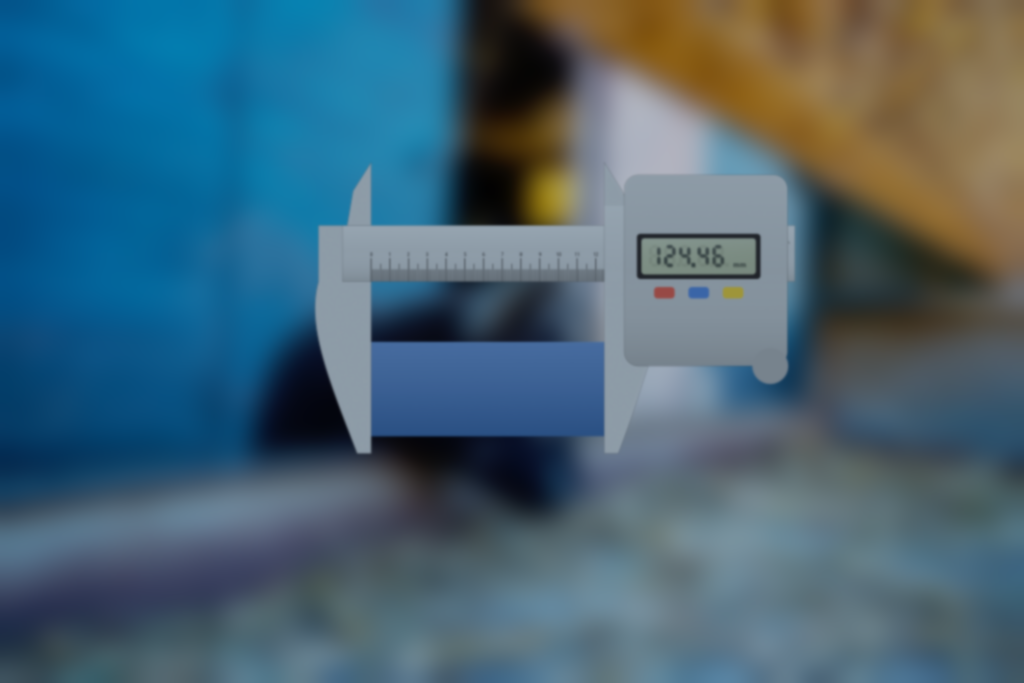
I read 124.46 mm
